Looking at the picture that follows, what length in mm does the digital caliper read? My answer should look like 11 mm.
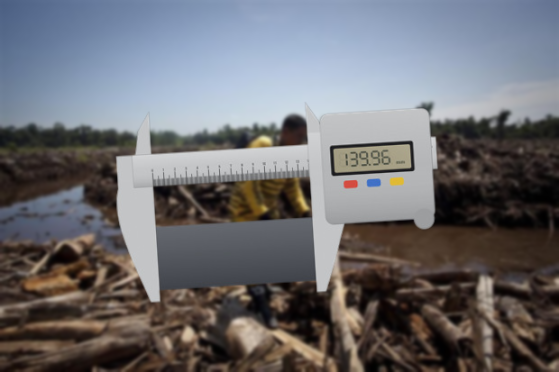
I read 139.96 mm
